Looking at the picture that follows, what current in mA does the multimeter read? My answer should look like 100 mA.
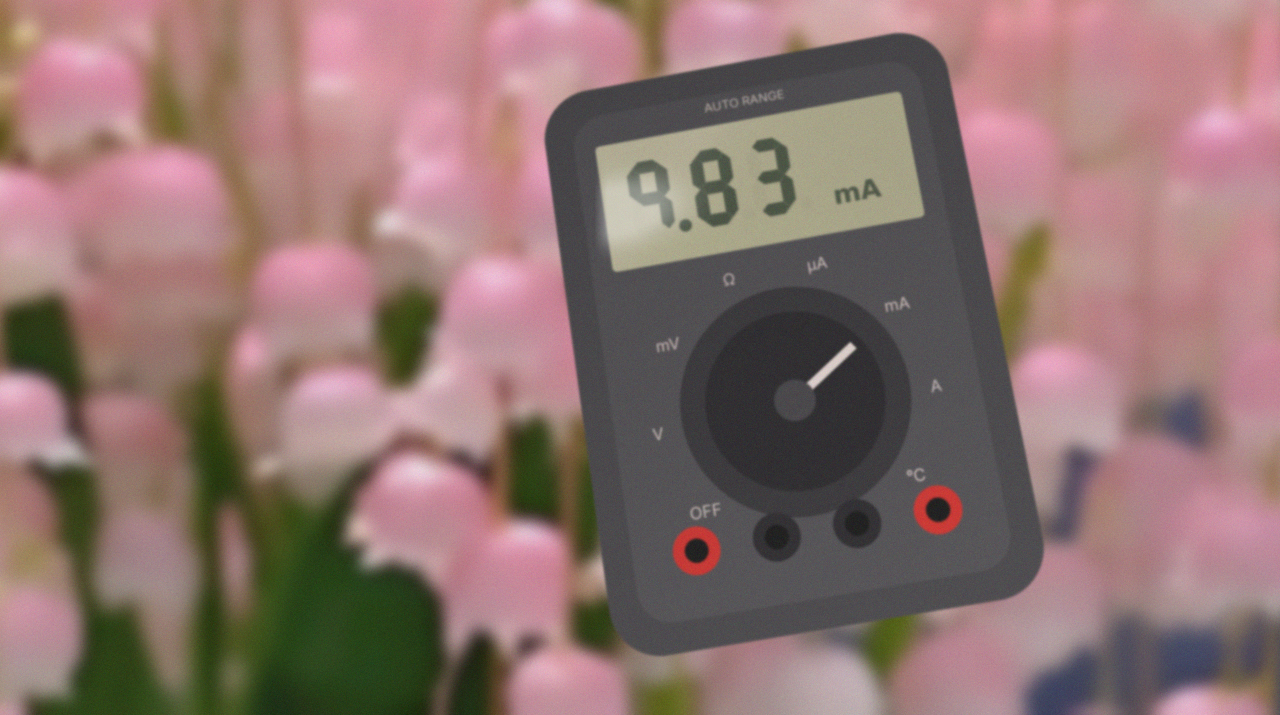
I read 9.83 mA
